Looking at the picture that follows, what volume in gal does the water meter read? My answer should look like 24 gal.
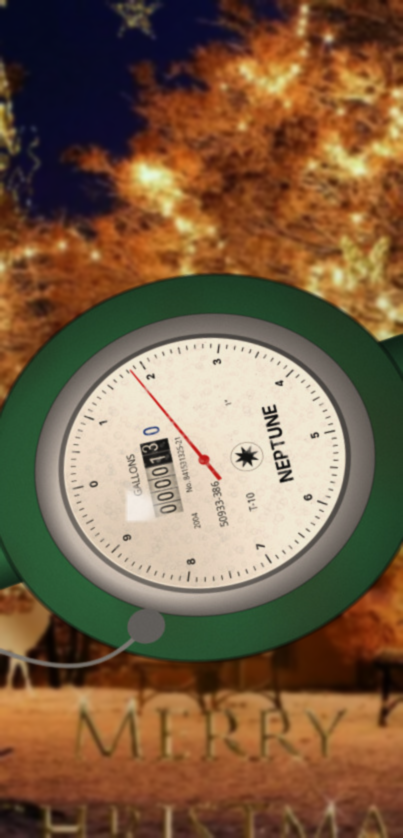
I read 131.8 gal
